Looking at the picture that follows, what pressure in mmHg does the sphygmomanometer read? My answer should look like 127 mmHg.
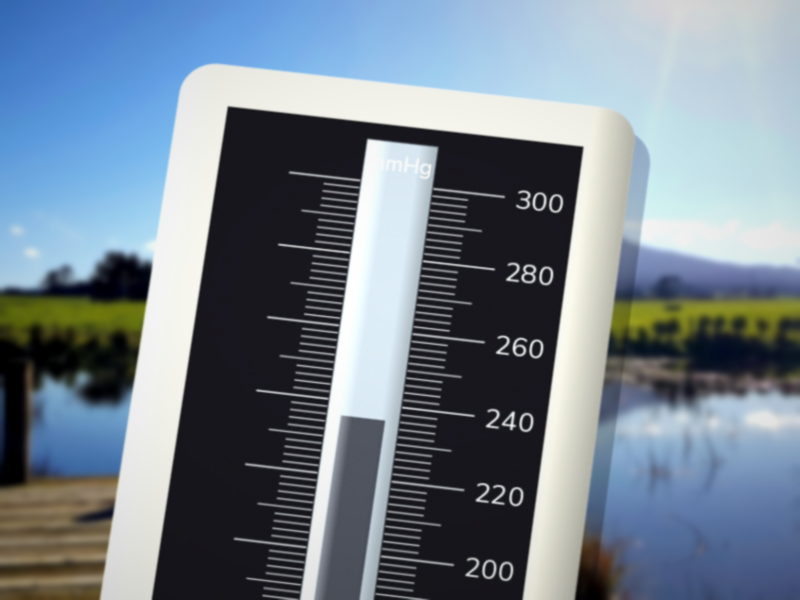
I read 236 mmHg
